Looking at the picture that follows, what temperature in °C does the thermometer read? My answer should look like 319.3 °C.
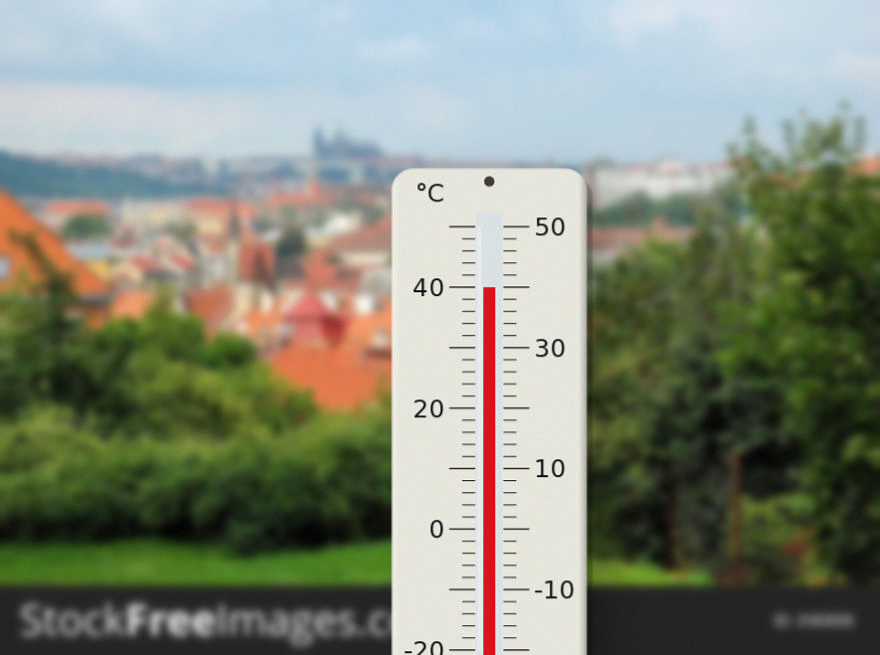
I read 40 °C
